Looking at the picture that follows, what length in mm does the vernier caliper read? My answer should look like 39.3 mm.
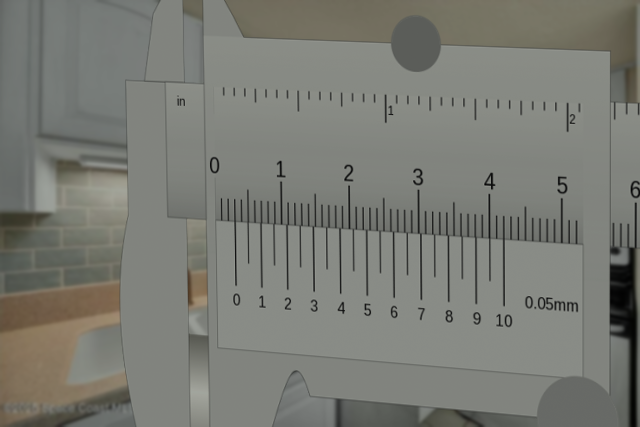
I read 3.0 mm
